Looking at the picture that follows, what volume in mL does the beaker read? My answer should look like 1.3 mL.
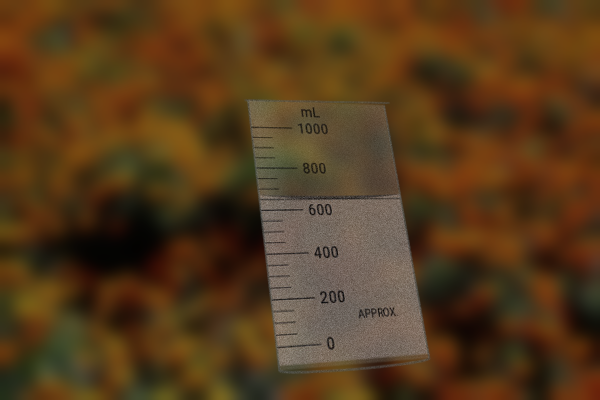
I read 650 mL
